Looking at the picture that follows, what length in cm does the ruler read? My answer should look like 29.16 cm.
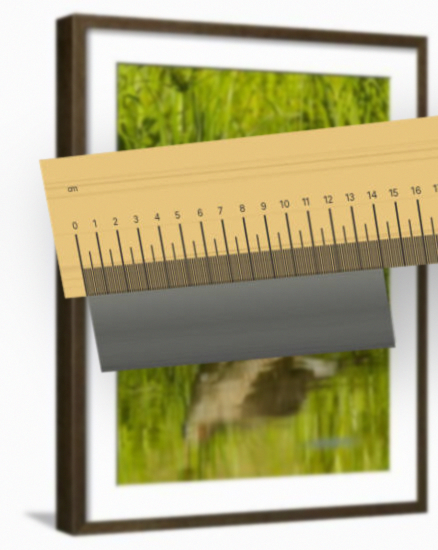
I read 14 cm
